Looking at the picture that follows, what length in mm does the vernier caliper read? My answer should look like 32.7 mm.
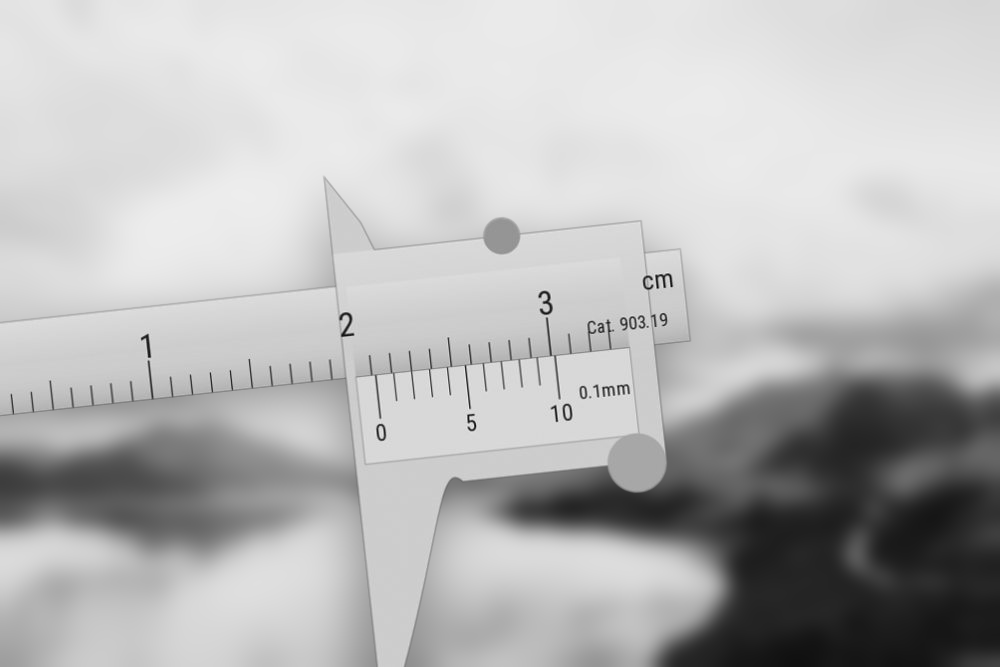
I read 21.2 mm
